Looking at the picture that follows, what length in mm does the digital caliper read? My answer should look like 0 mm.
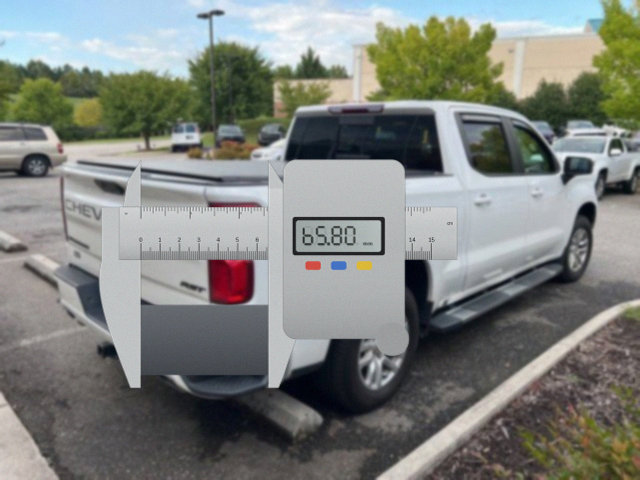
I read 65.80 mm
